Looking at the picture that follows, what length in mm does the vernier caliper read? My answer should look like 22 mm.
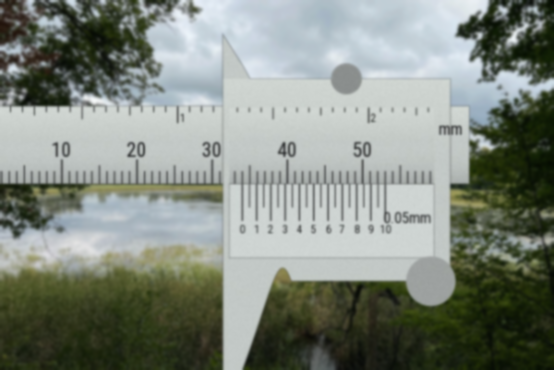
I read 34.0 mm
